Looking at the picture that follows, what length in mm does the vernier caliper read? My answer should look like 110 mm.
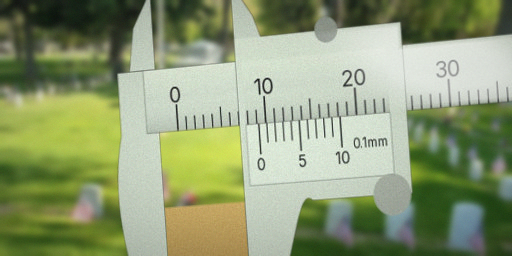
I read 9.2 mm
